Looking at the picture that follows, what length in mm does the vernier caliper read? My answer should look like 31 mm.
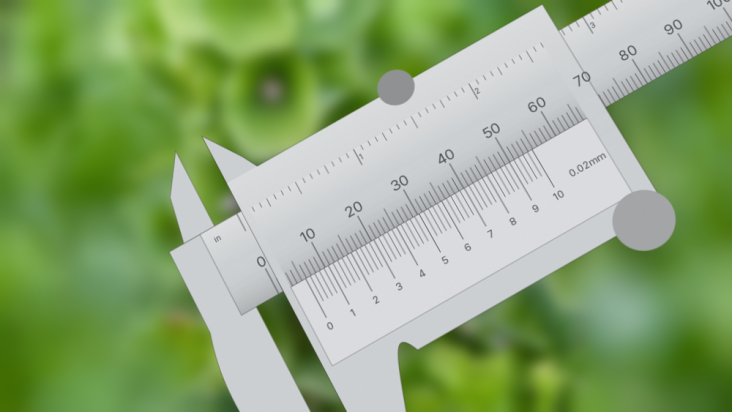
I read 5.8 mm
